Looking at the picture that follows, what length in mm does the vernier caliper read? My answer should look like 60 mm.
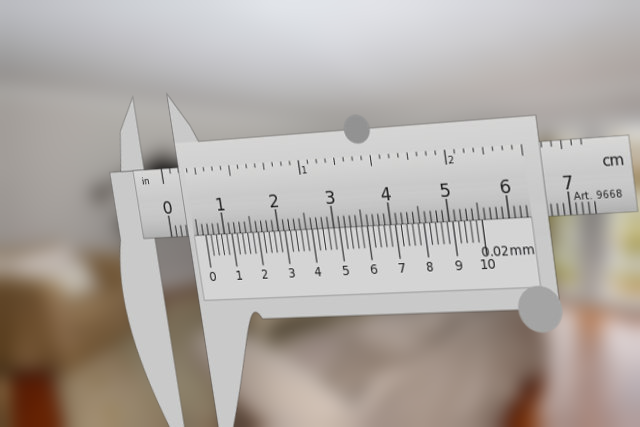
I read 6.5 mm
